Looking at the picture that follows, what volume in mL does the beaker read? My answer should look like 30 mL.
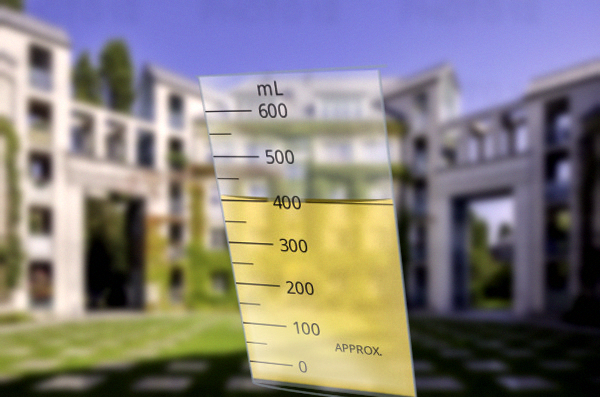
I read 400 mL
